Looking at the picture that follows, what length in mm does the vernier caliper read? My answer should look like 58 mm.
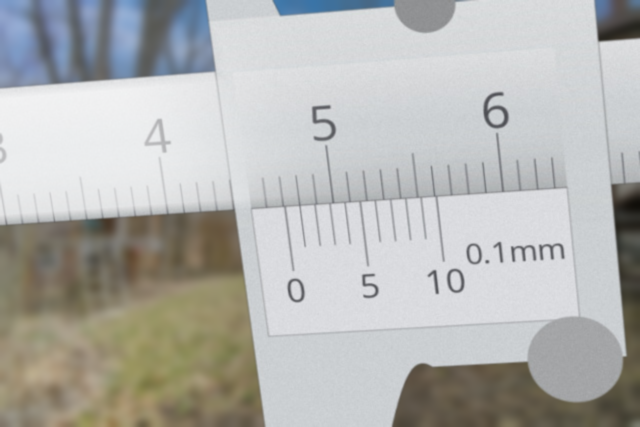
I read 47.1 mm
